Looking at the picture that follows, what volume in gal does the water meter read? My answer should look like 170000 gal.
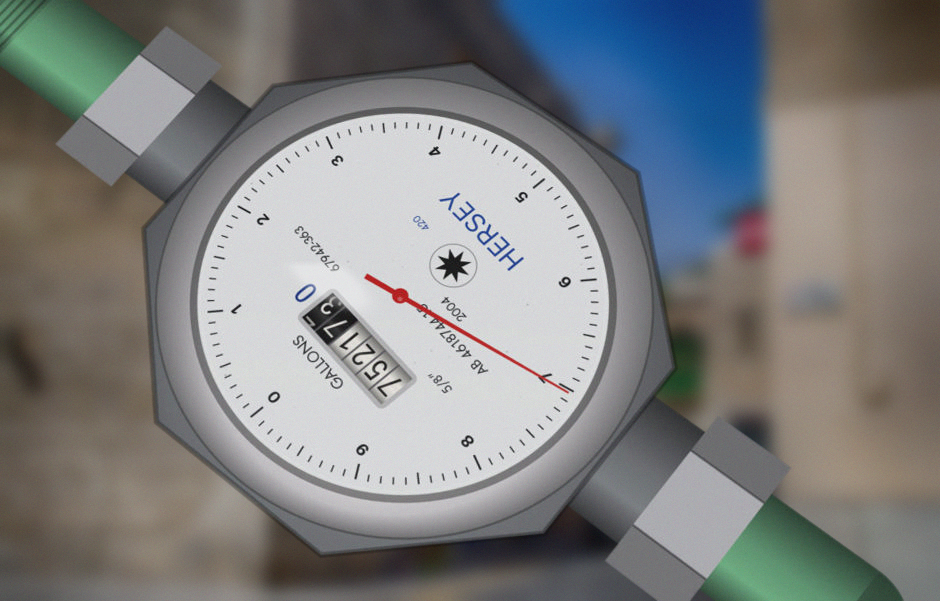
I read 7521727.0 gal
